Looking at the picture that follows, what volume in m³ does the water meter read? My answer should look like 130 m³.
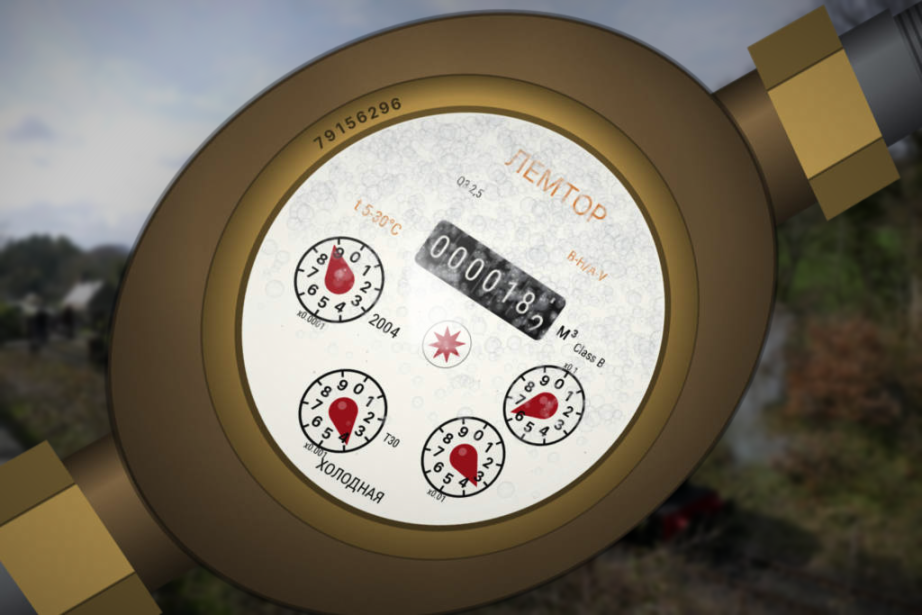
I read 181.6338 m³
